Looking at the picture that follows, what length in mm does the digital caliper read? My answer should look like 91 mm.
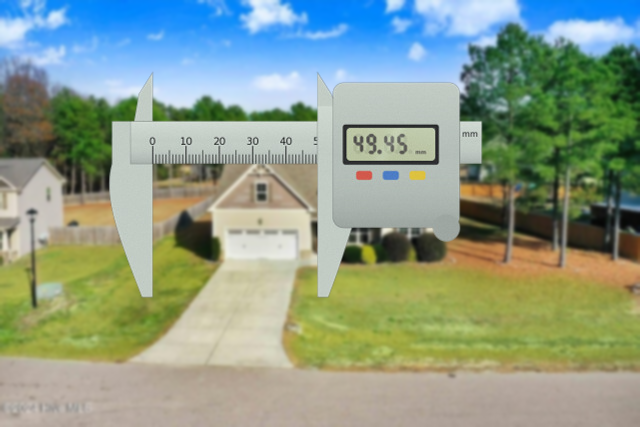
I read 49.45 mm
